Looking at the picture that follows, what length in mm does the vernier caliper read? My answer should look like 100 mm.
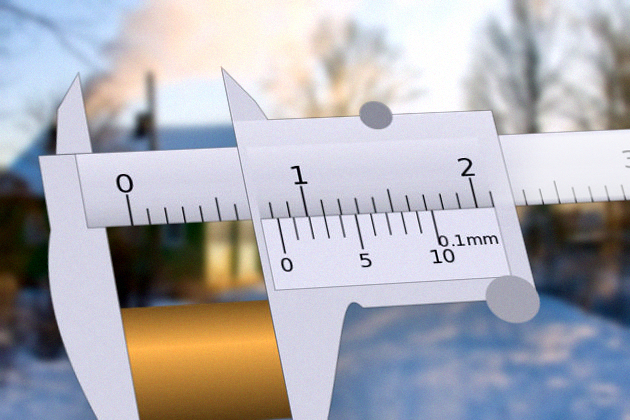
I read 8.3 mm
